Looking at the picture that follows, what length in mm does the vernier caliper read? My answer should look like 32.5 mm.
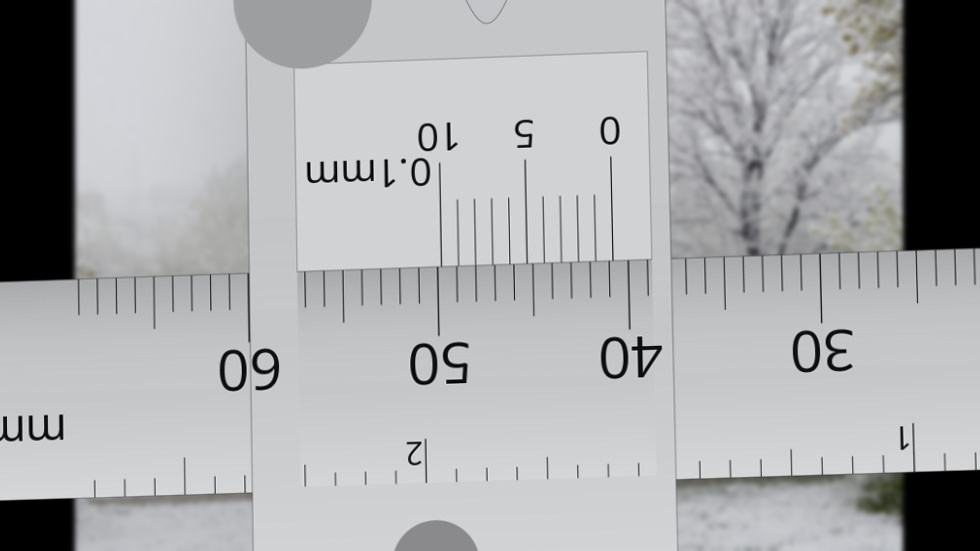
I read 40.8 mm
